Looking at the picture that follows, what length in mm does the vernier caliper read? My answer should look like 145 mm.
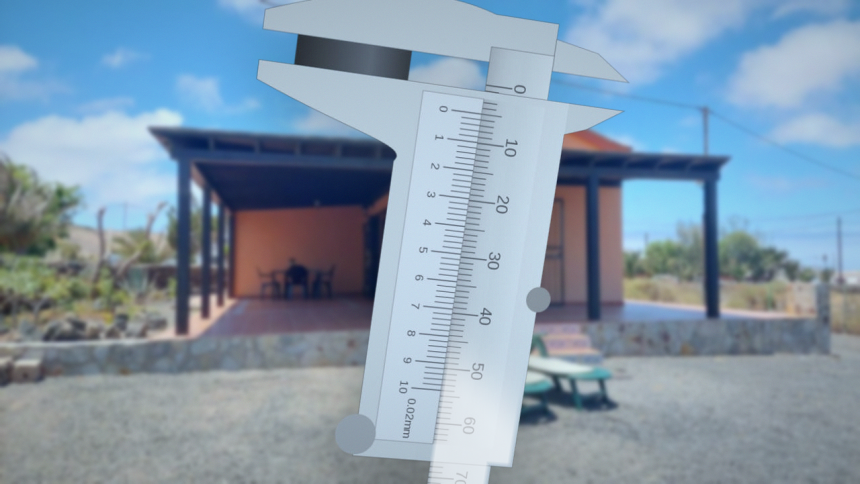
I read 5.0 mm
